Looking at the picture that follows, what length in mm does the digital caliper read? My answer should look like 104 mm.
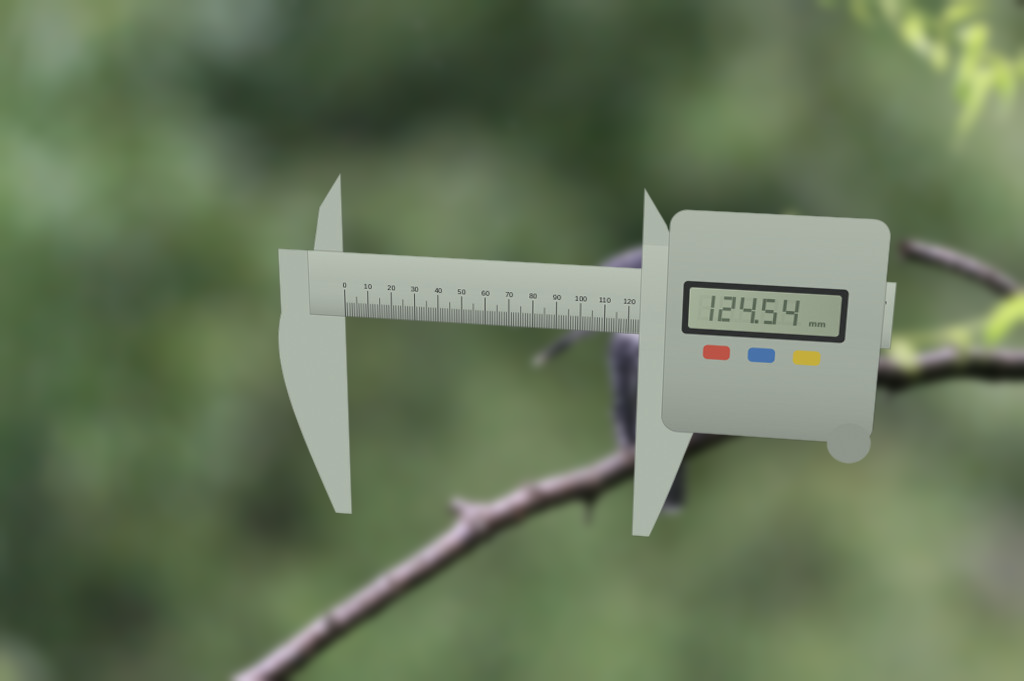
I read 124.54 mm
